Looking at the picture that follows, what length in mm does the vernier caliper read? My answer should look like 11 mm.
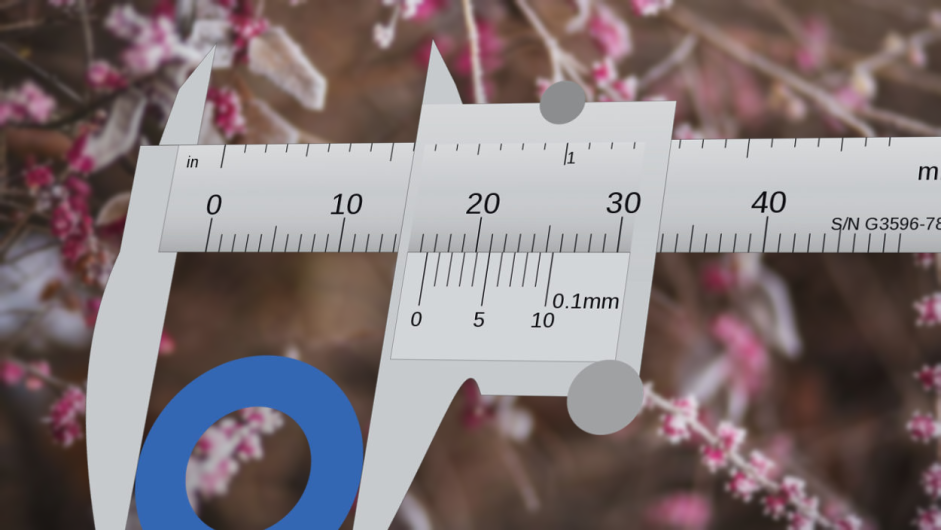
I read 16.5 mm
